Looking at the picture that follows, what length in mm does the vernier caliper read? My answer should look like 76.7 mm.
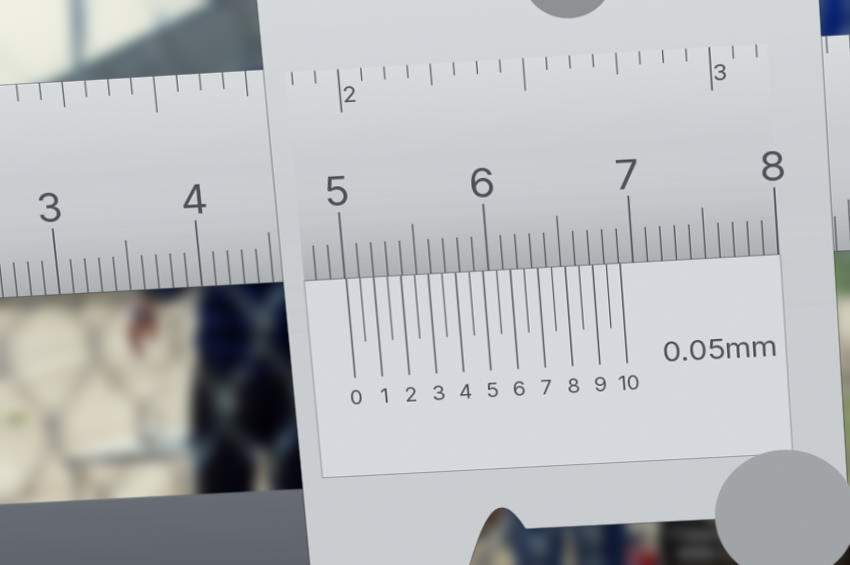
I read 50.1 mm
